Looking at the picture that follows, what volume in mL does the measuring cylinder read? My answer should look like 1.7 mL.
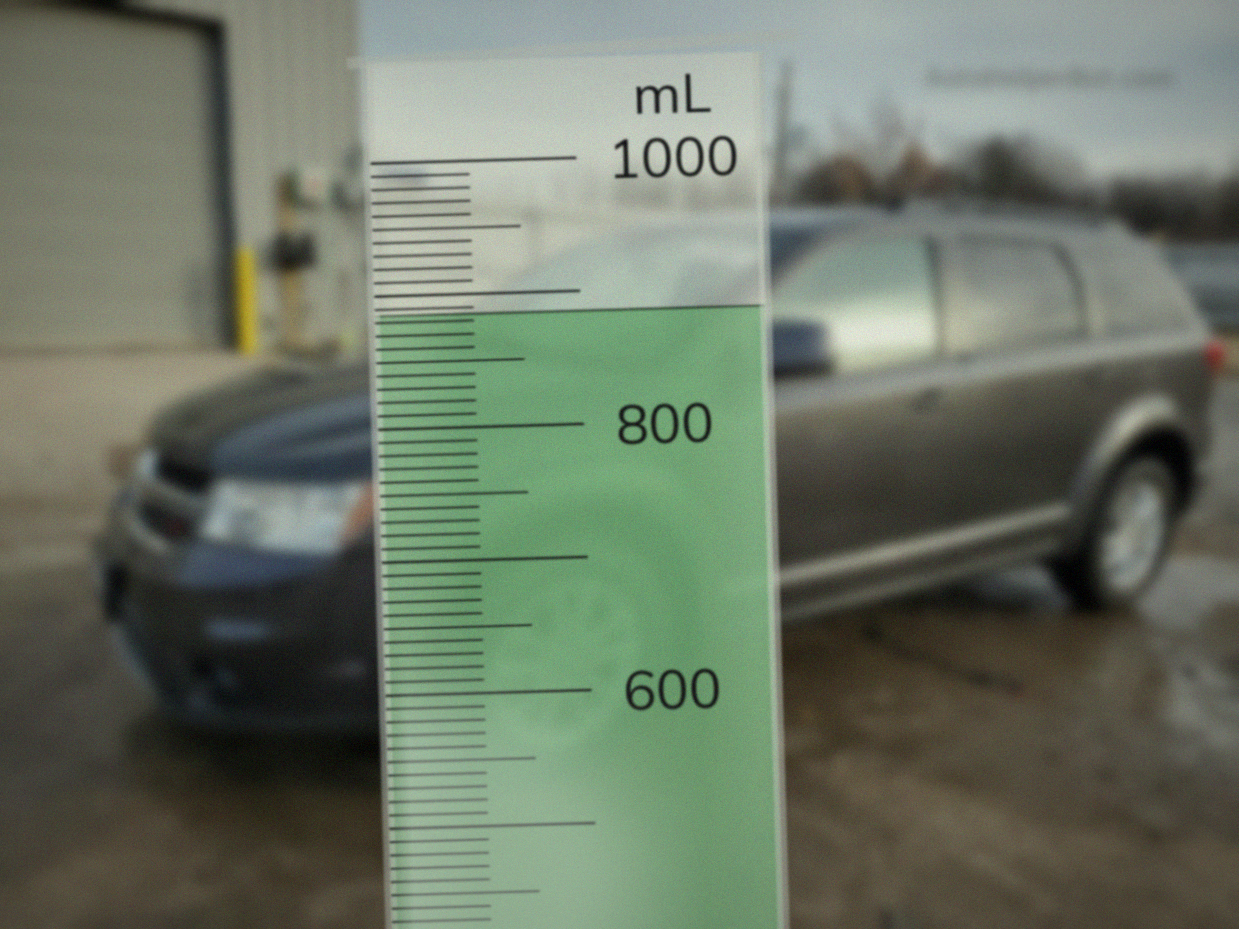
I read 885 mL
